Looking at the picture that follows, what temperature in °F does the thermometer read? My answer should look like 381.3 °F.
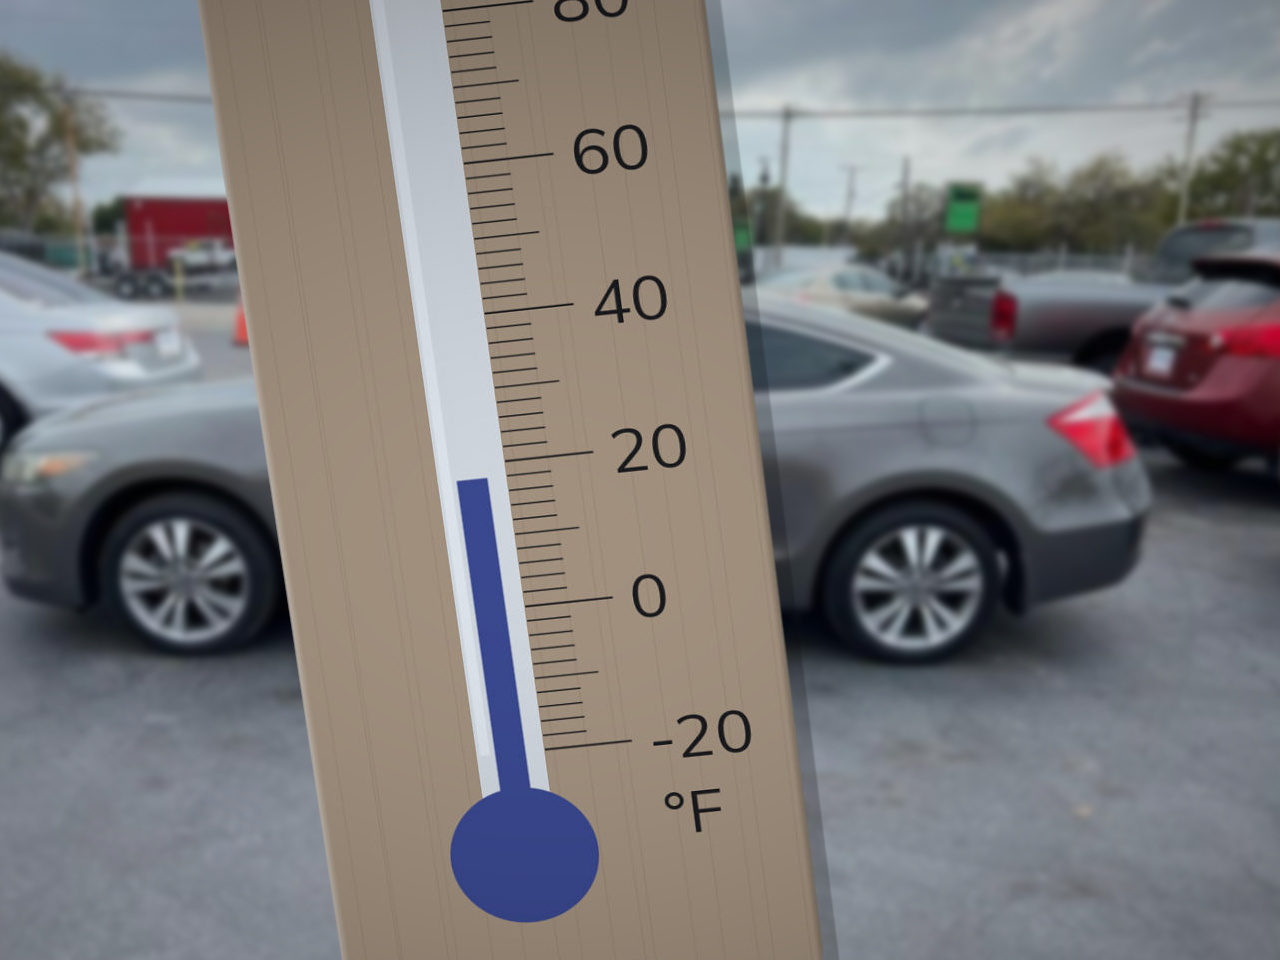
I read 18 °F
